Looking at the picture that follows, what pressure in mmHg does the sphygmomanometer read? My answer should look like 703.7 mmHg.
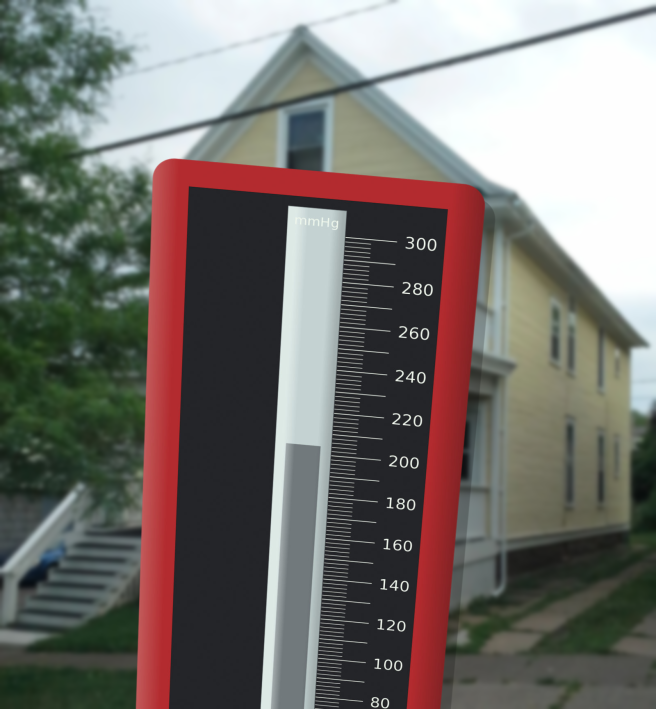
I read 204 mmHg
